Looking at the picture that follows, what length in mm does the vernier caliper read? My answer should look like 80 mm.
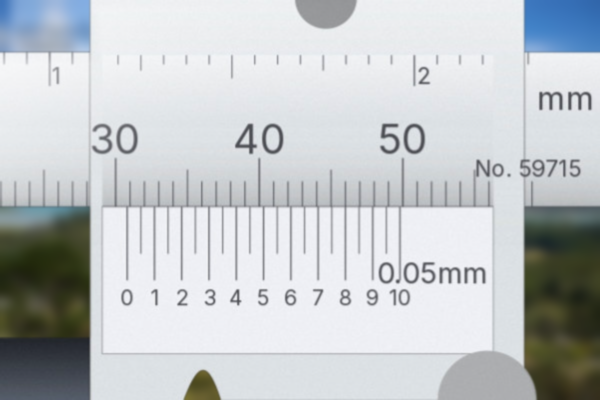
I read 30.8 mm
